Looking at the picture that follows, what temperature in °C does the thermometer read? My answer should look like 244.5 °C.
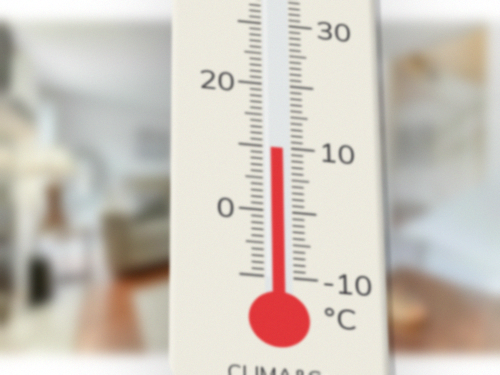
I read 10 °C
